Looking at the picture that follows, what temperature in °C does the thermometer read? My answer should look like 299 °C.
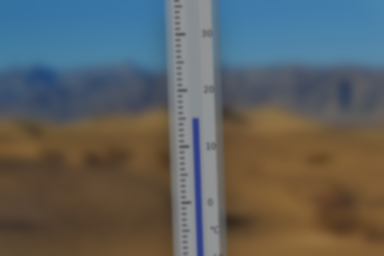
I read 15 °C
